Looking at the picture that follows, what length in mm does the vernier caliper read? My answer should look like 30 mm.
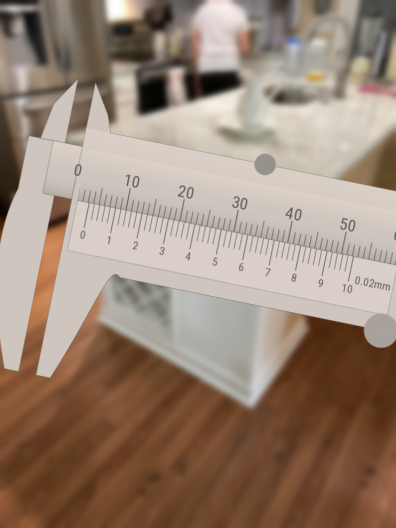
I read 3.2 mm
